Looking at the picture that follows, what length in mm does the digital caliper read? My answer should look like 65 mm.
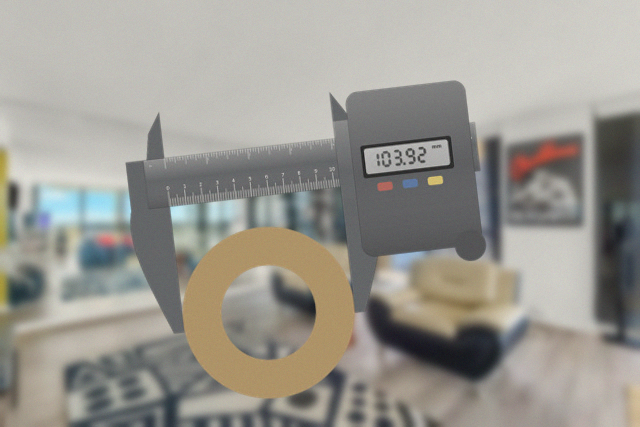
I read 103.92 mm
